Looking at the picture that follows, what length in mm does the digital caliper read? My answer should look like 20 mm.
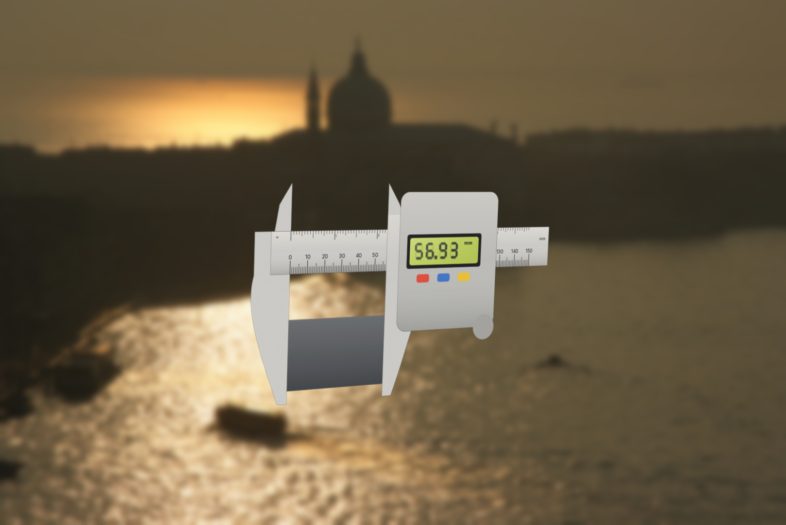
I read 56.93 mm
